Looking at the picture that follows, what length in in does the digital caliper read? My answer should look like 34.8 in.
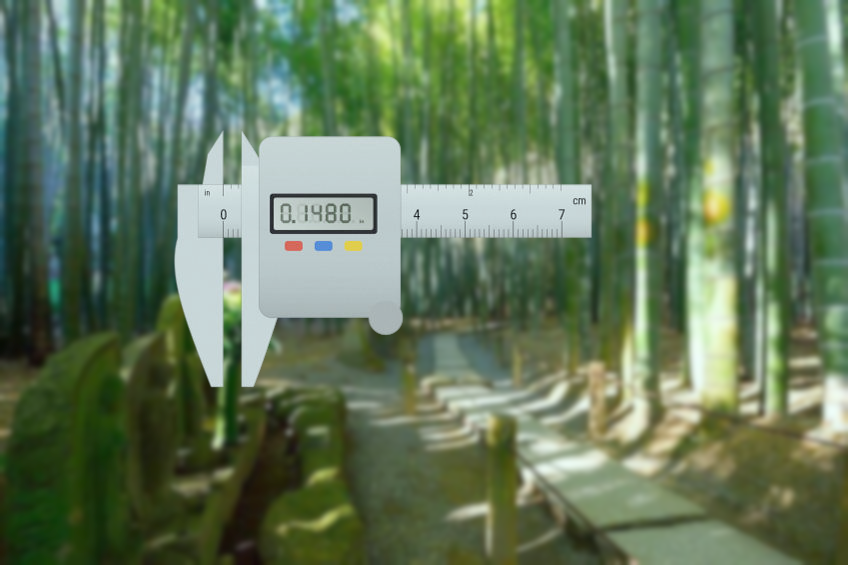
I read 0.1480 in
